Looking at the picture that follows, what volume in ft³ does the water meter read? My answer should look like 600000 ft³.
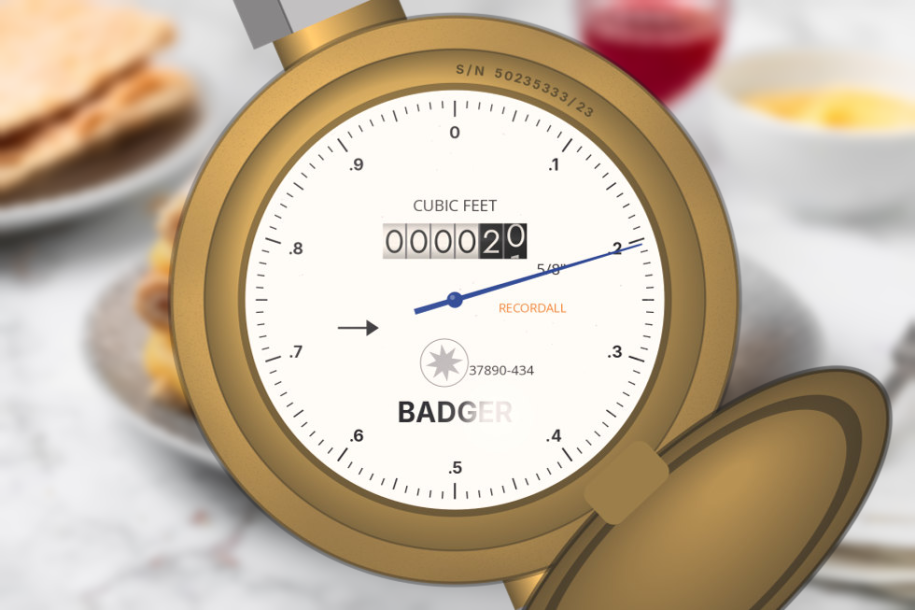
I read 20.20 ft³
